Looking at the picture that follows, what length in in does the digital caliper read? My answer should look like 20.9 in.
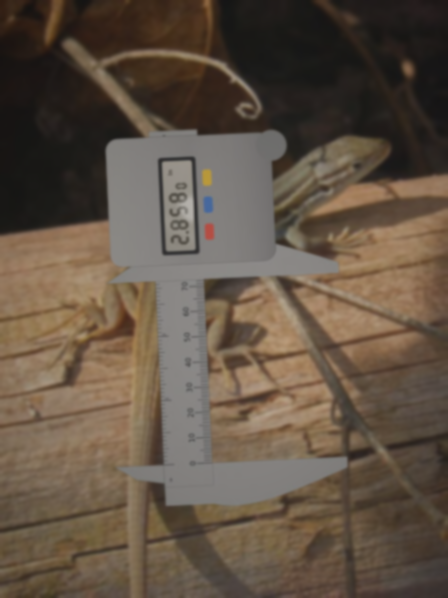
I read 2.8580 in
